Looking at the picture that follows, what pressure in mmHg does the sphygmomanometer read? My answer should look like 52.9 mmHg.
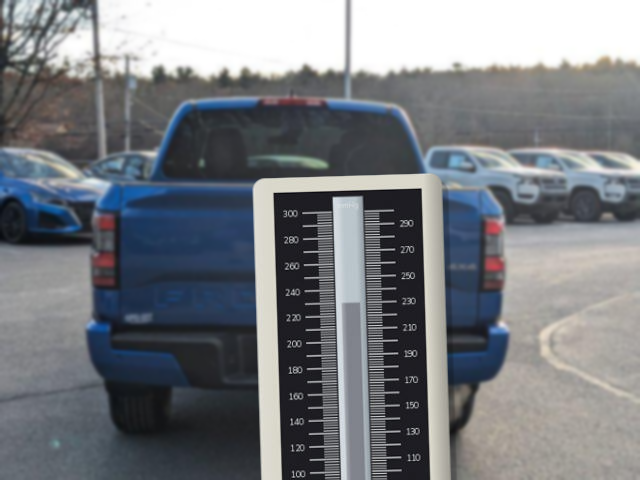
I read 230 mmHg
